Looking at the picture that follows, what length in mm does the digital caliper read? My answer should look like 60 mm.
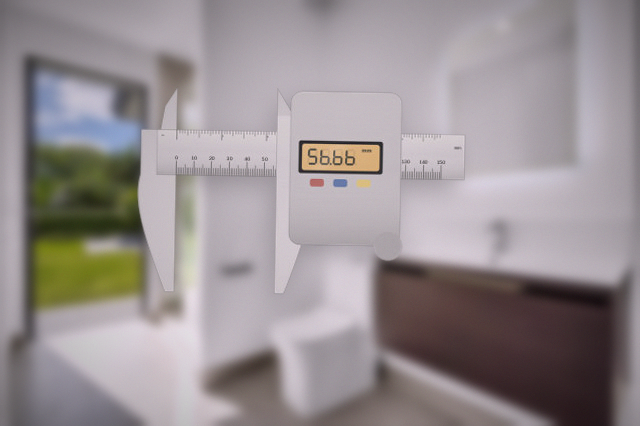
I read 56.66 mm
